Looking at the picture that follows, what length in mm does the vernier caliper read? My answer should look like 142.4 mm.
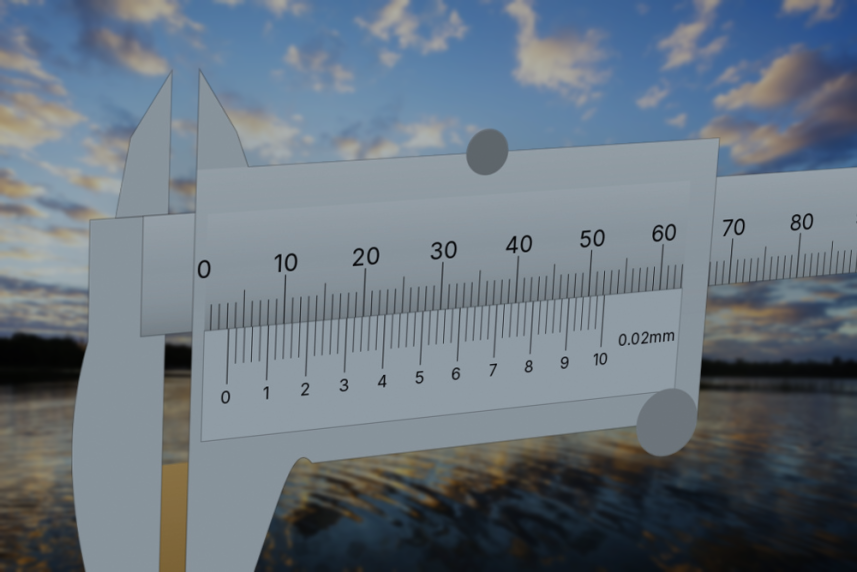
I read 3.2 mm
